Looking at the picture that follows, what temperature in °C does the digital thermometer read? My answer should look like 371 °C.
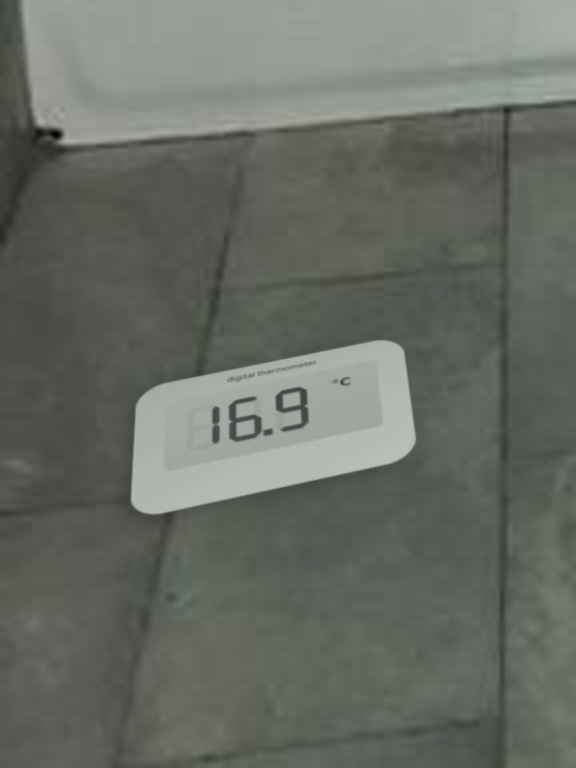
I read 16.9 °C
